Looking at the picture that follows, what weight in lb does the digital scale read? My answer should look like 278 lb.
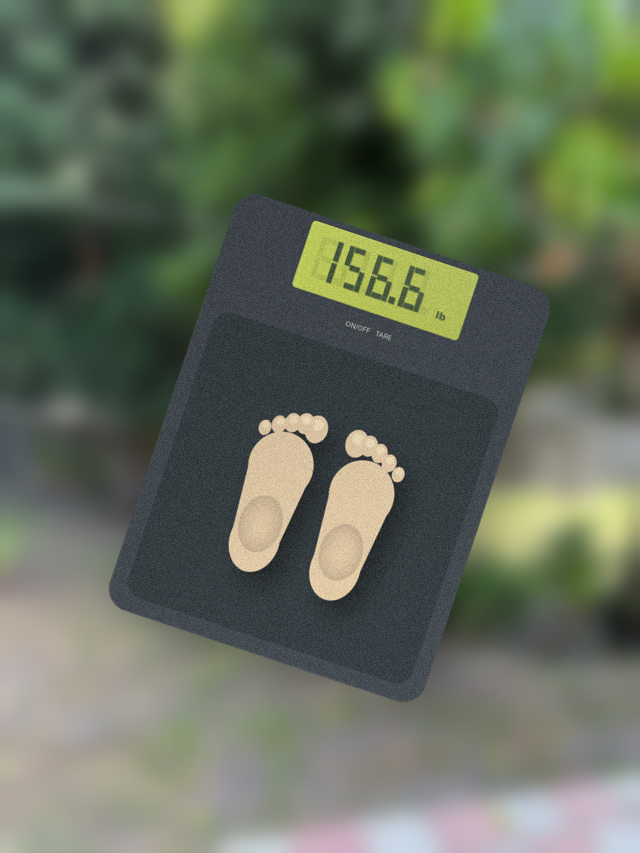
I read 156.6 lb
